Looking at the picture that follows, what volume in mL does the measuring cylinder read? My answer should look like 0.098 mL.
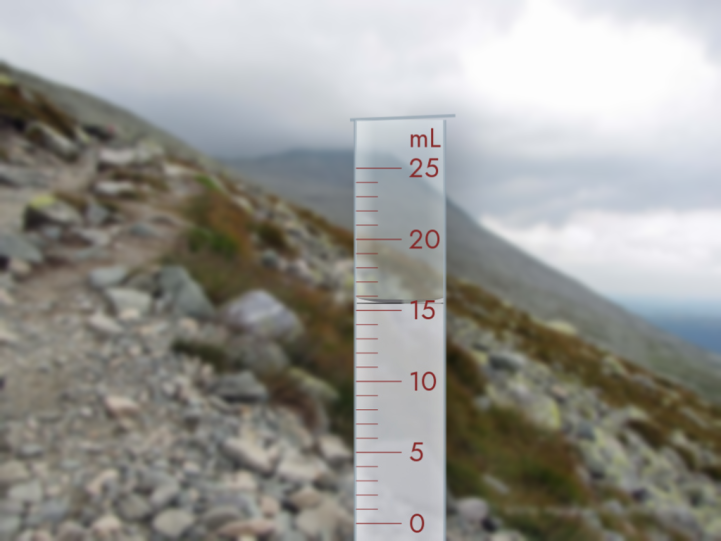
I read 15.5 mL
